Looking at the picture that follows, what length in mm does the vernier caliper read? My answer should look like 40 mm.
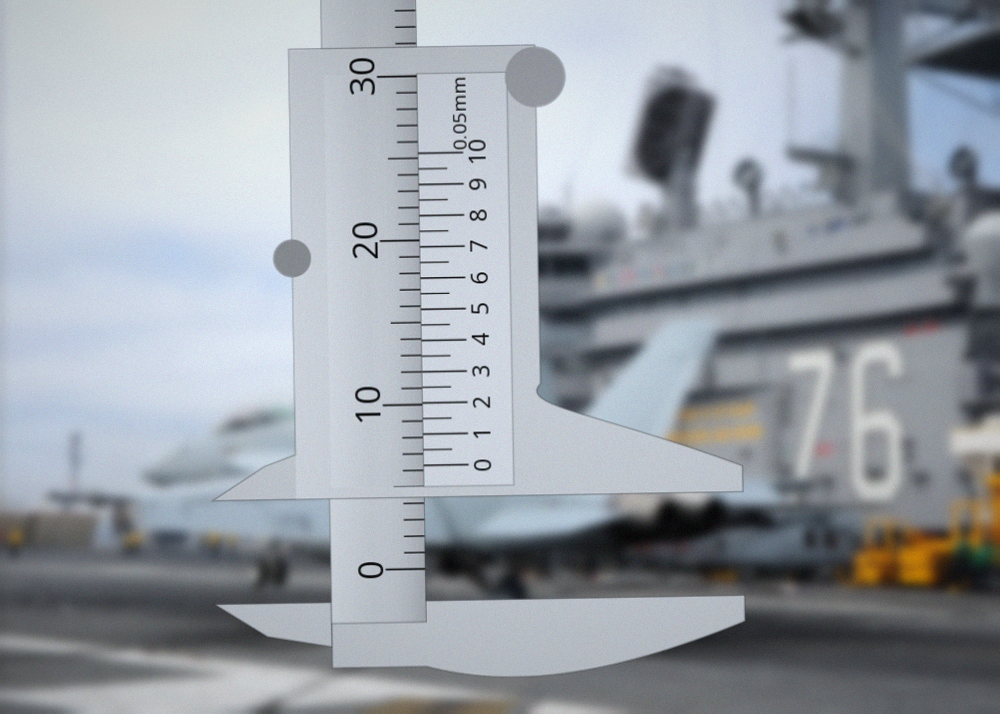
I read 6.3 mm
